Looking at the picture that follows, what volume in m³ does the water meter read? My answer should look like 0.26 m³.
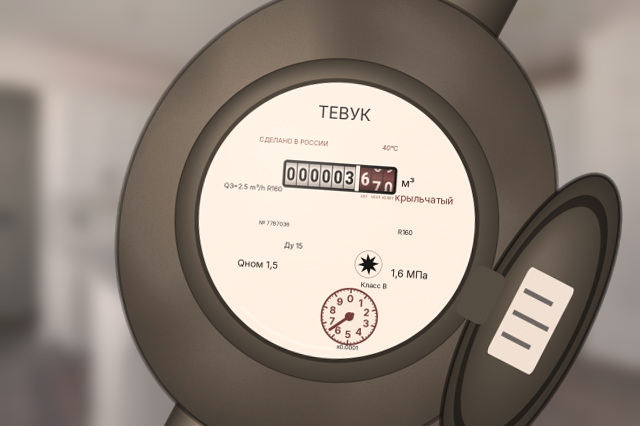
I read 3.6696 m³
